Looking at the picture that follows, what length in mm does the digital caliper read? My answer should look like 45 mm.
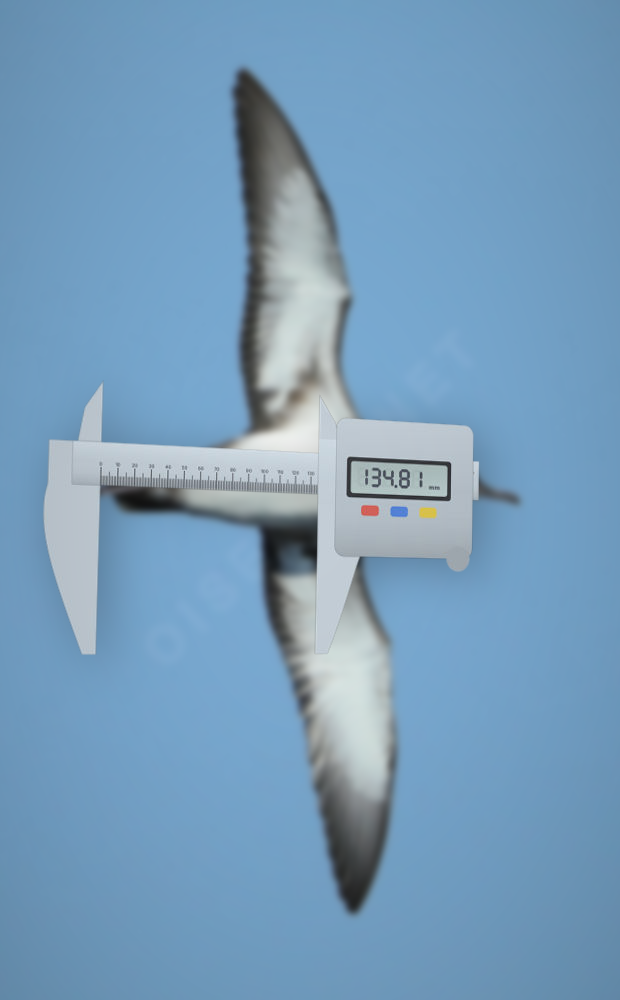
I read 134.81 mm
